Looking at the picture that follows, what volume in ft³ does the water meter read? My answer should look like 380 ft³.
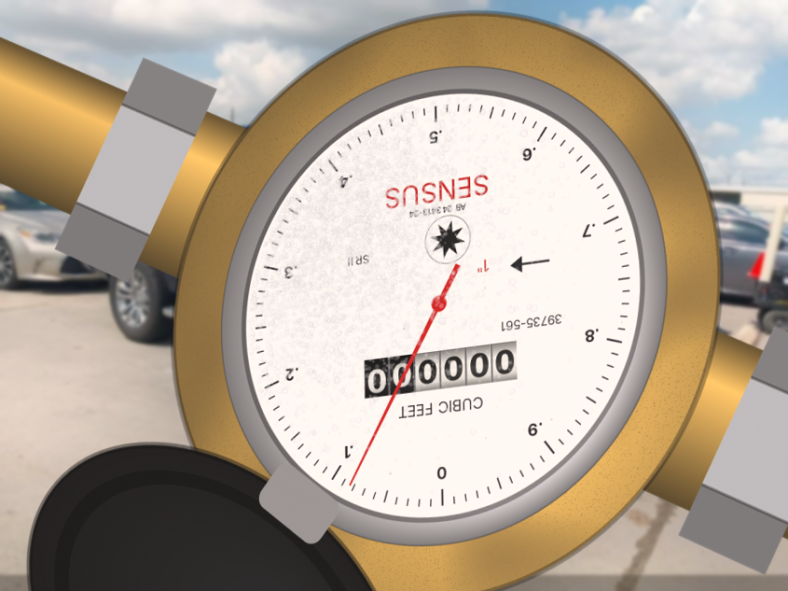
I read 0.08 ft³
